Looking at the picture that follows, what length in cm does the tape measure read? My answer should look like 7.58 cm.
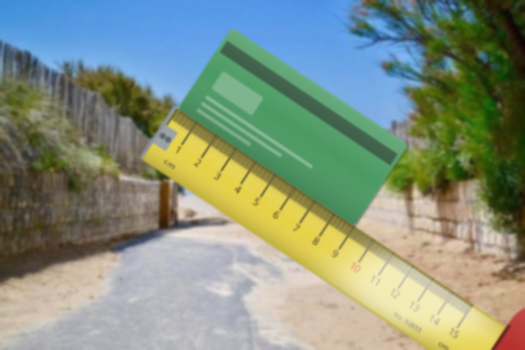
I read 9 cm
